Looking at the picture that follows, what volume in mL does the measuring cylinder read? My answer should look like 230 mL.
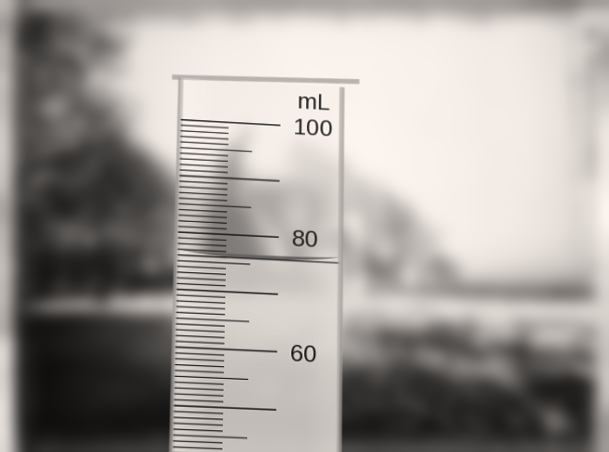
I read 76 mL
